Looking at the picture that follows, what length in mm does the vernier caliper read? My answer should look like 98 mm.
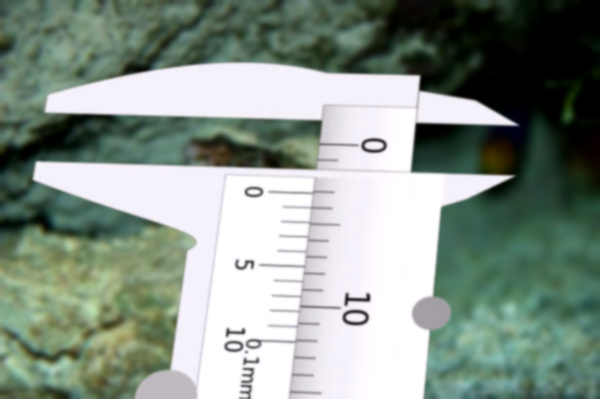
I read 3.1 mm
